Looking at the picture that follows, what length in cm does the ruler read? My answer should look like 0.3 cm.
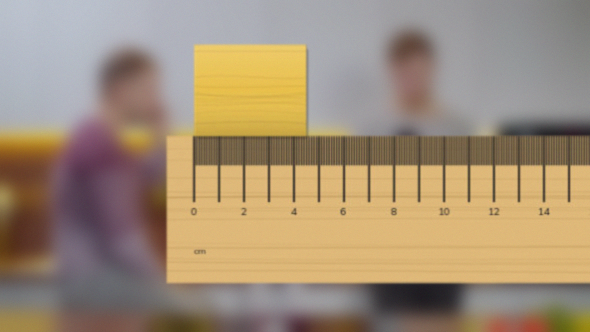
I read 4.5 cm
